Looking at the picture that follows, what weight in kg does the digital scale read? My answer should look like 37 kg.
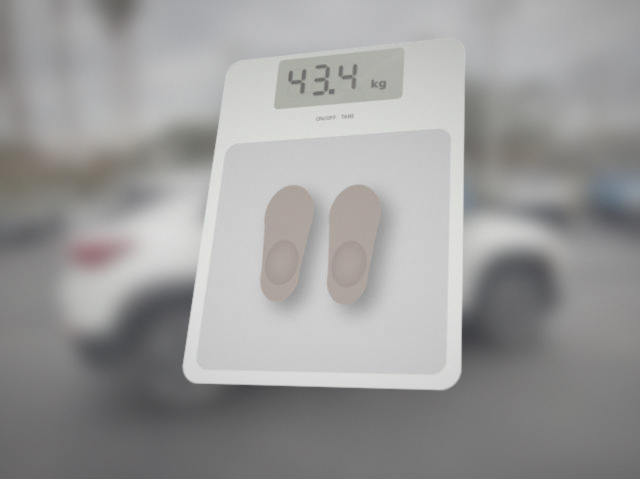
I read 43.4 kg
